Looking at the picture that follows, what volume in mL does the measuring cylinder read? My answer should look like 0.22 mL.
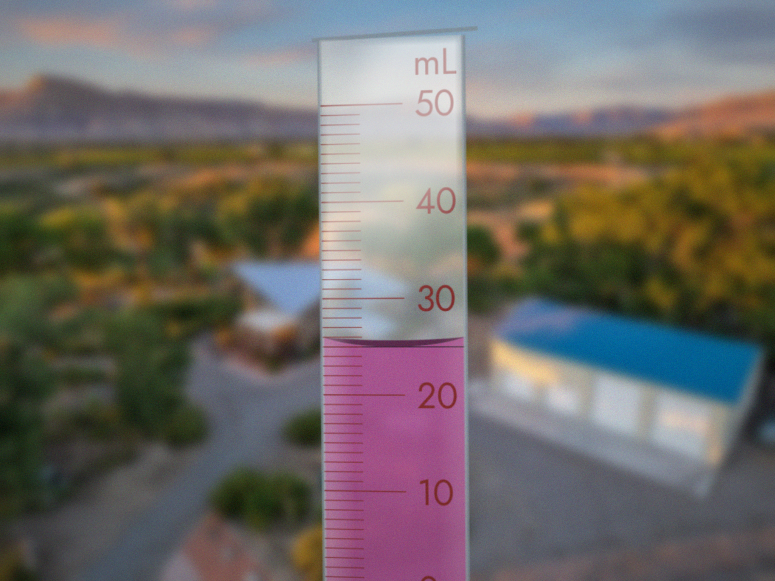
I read 25 mL
